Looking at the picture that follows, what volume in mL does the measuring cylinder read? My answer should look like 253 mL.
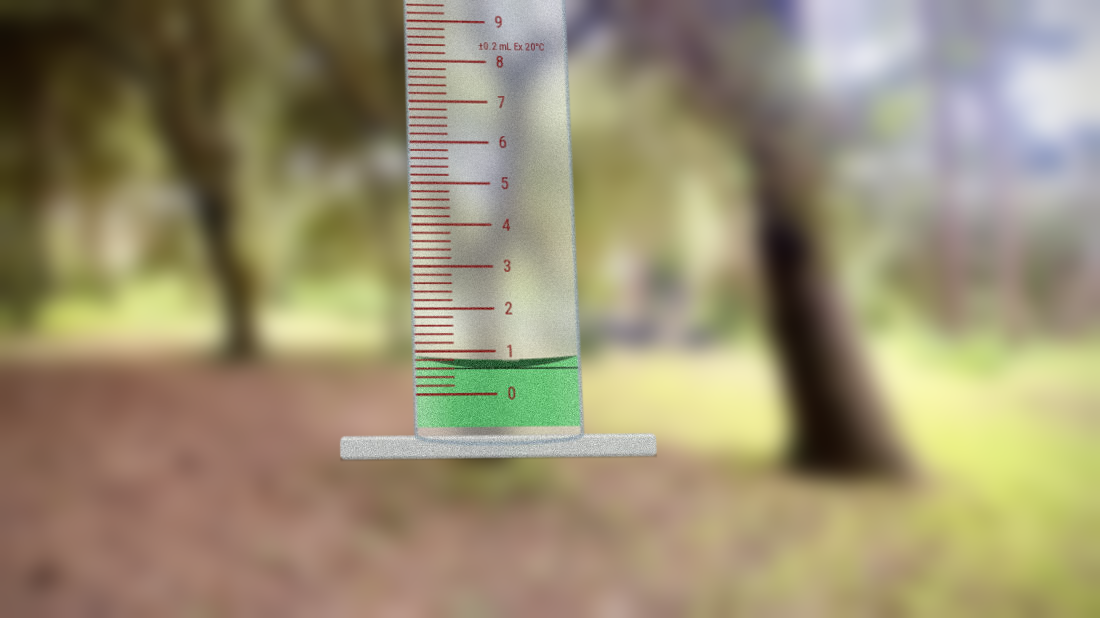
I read 0.6 mL
